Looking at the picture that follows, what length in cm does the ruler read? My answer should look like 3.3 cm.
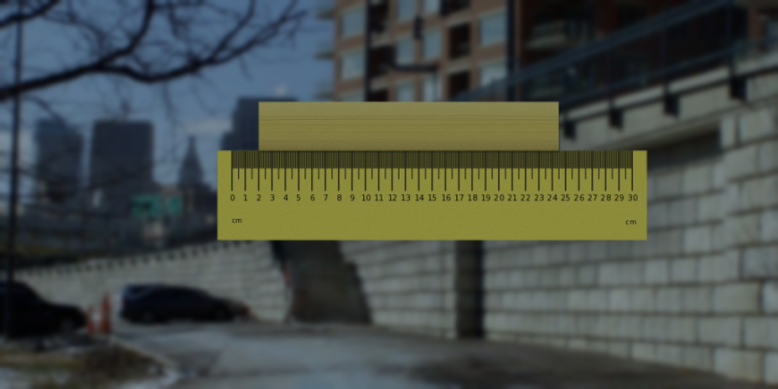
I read 22.5 cm
